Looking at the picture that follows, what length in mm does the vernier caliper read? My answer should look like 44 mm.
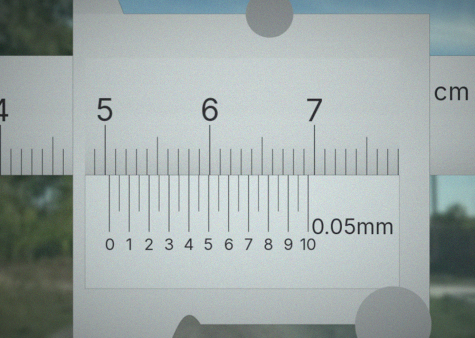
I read 50.4 mm
